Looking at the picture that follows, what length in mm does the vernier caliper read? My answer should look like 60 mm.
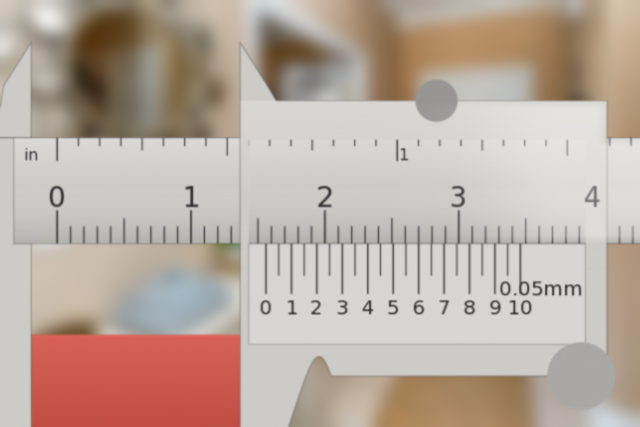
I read 15.6 mm
